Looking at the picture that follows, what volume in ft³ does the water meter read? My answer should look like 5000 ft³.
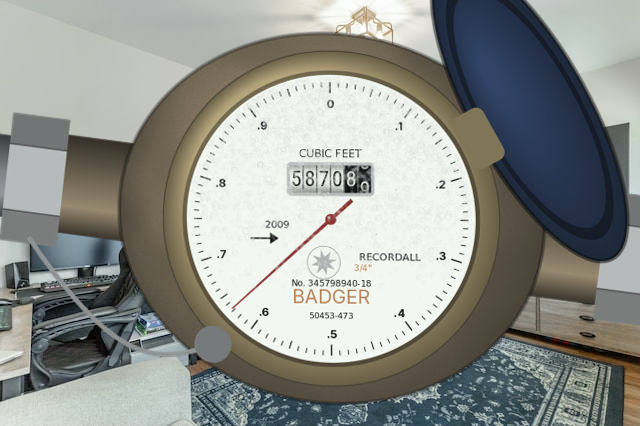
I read 587088.63 ft³
